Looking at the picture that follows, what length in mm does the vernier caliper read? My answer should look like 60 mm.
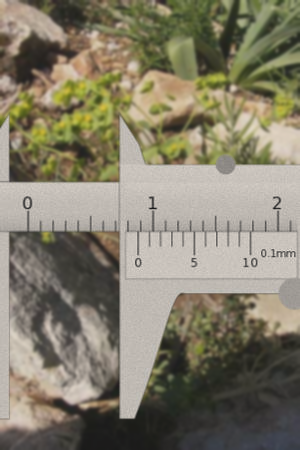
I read 8.8 mm
